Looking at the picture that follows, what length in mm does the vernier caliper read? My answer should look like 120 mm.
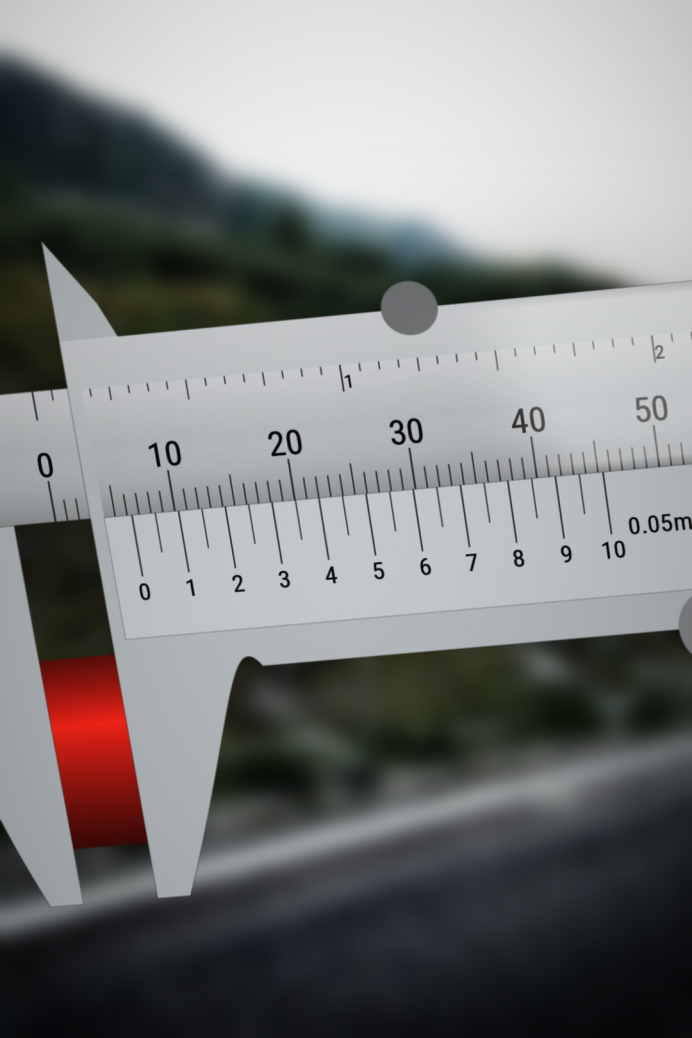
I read 6.4 mm
